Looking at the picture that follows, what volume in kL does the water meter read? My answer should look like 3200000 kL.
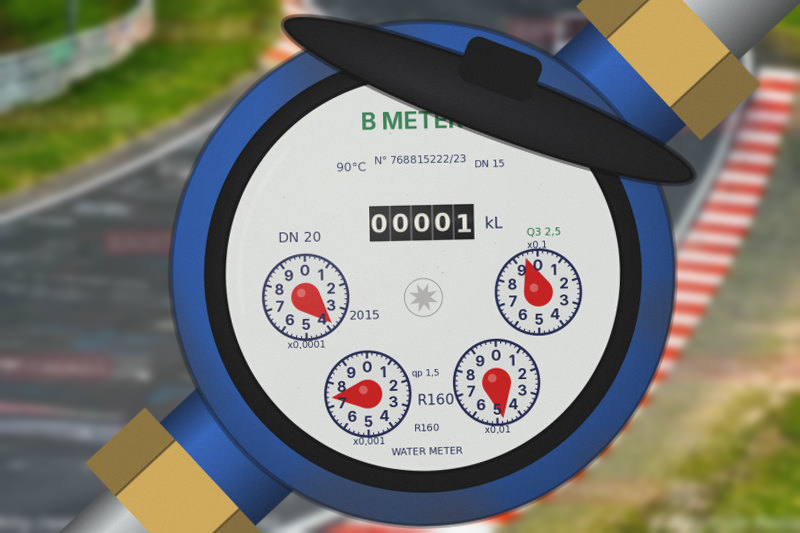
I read 0.9473 kL
